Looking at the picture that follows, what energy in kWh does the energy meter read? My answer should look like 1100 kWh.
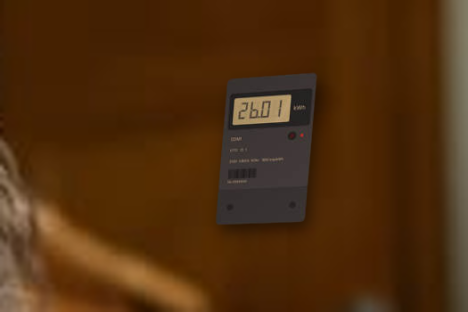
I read 26.01 kWh
